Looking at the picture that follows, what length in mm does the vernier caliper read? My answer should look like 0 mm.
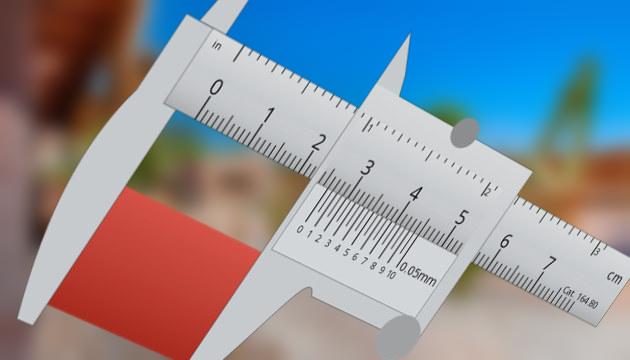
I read 26.0 mm
